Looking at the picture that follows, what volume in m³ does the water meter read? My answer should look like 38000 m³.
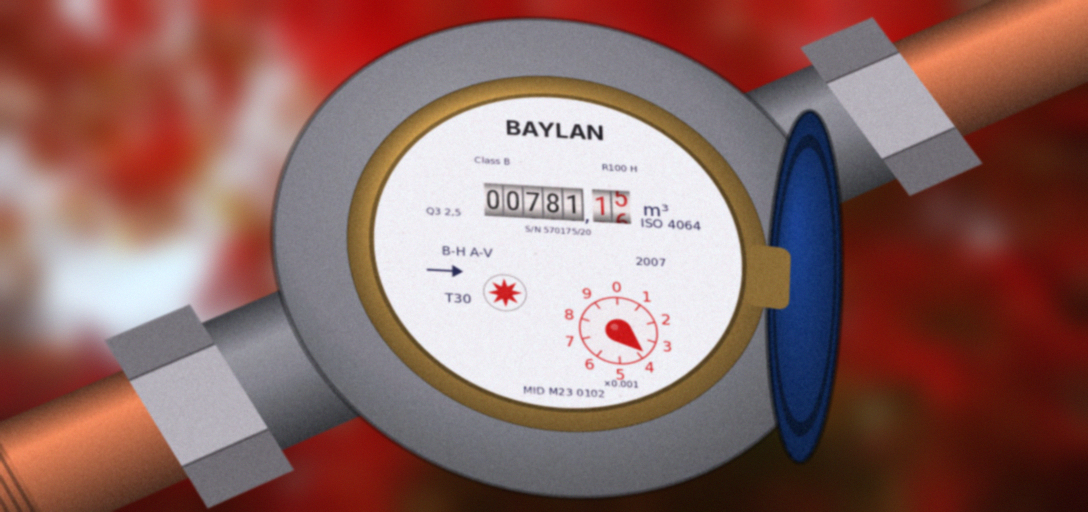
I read 781.153 m³
